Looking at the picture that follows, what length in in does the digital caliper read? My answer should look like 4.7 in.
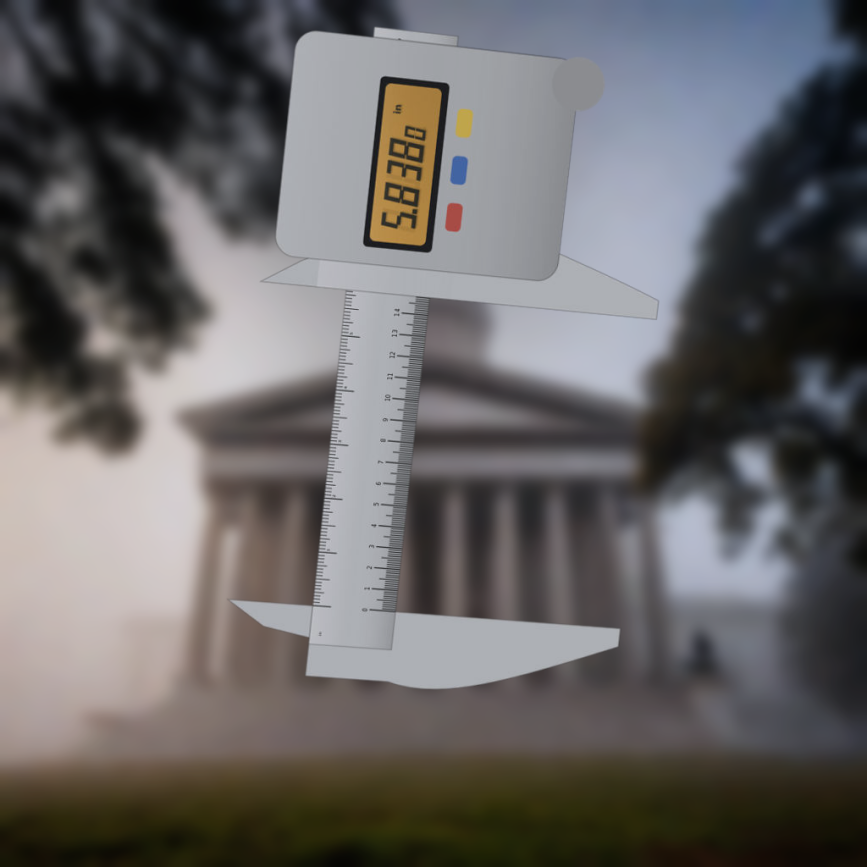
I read 5.8380 in
